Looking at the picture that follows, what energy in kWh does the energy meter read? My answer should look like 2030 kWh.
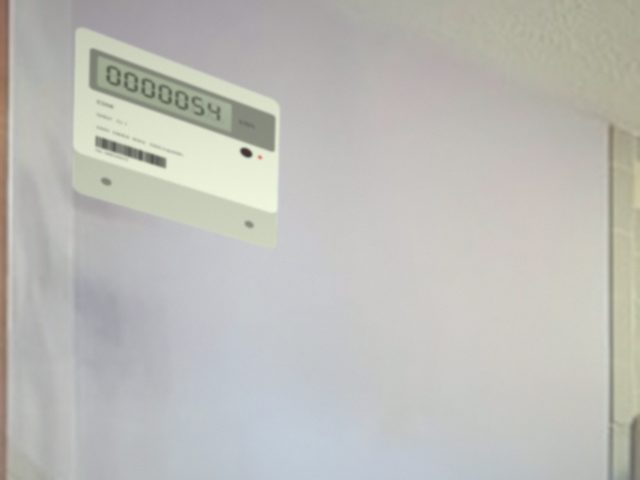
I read 54 kWh
